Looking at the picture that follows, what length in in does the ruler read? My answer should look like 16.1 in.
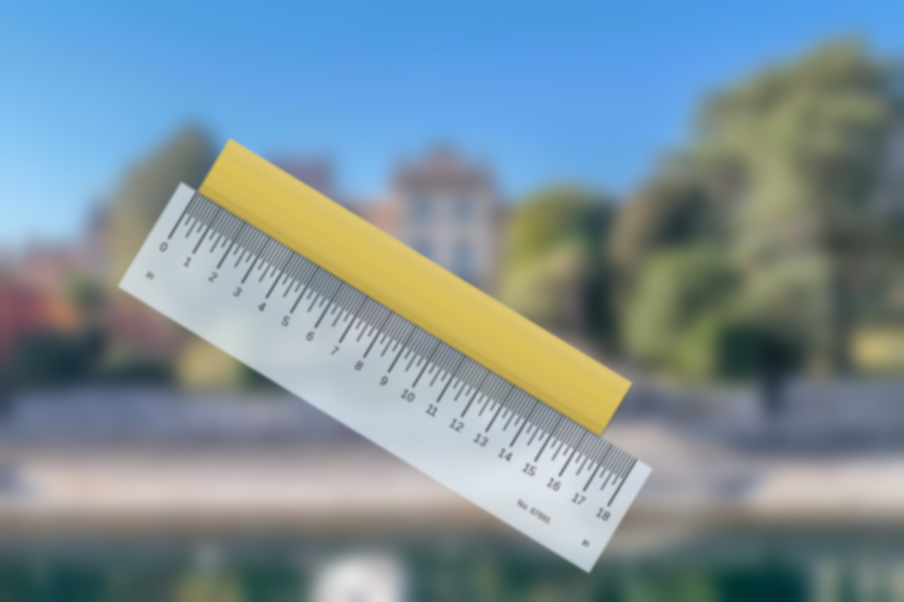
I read 16.5 in
